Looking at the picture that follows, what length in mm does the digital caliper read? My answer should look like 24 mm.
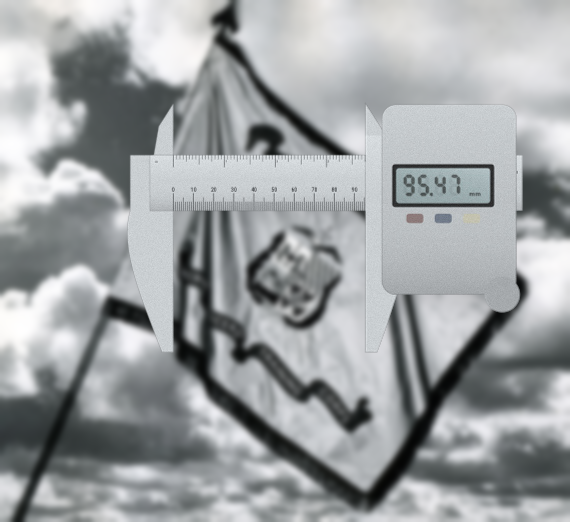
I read 95.47 mm
